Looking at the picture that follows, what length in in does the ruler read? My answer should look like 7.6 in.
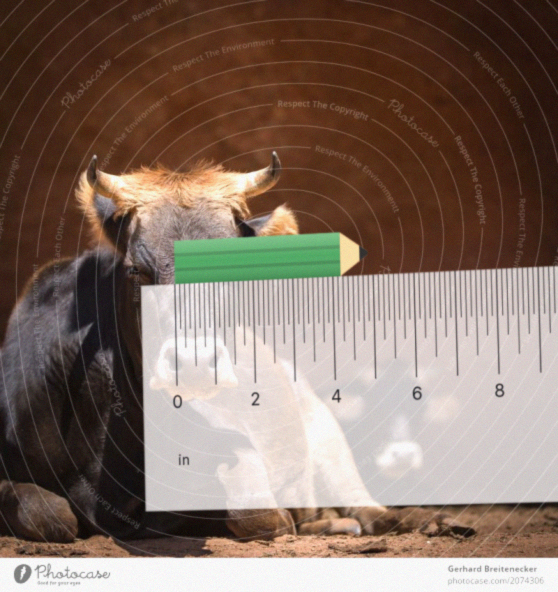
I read 4.875 in
